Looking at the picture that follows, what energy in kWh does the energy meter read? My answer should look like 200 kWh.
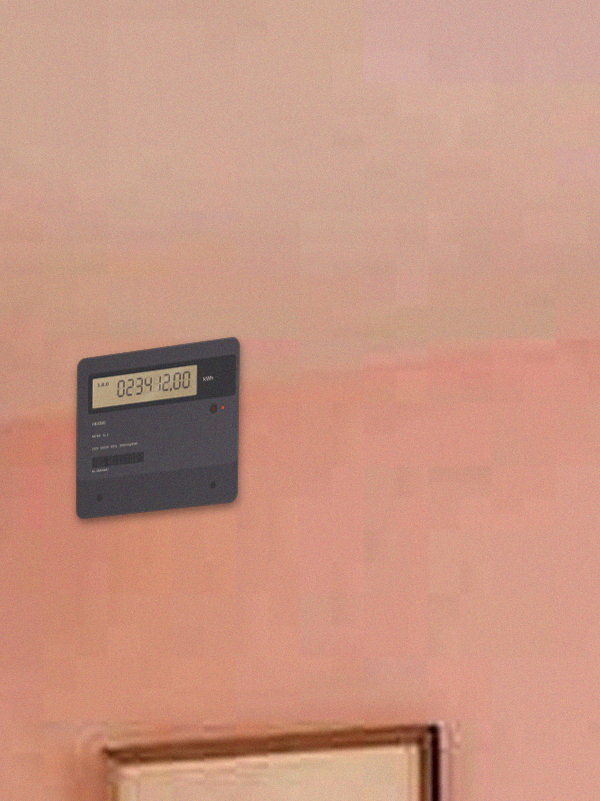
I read 23412.00 kWh
